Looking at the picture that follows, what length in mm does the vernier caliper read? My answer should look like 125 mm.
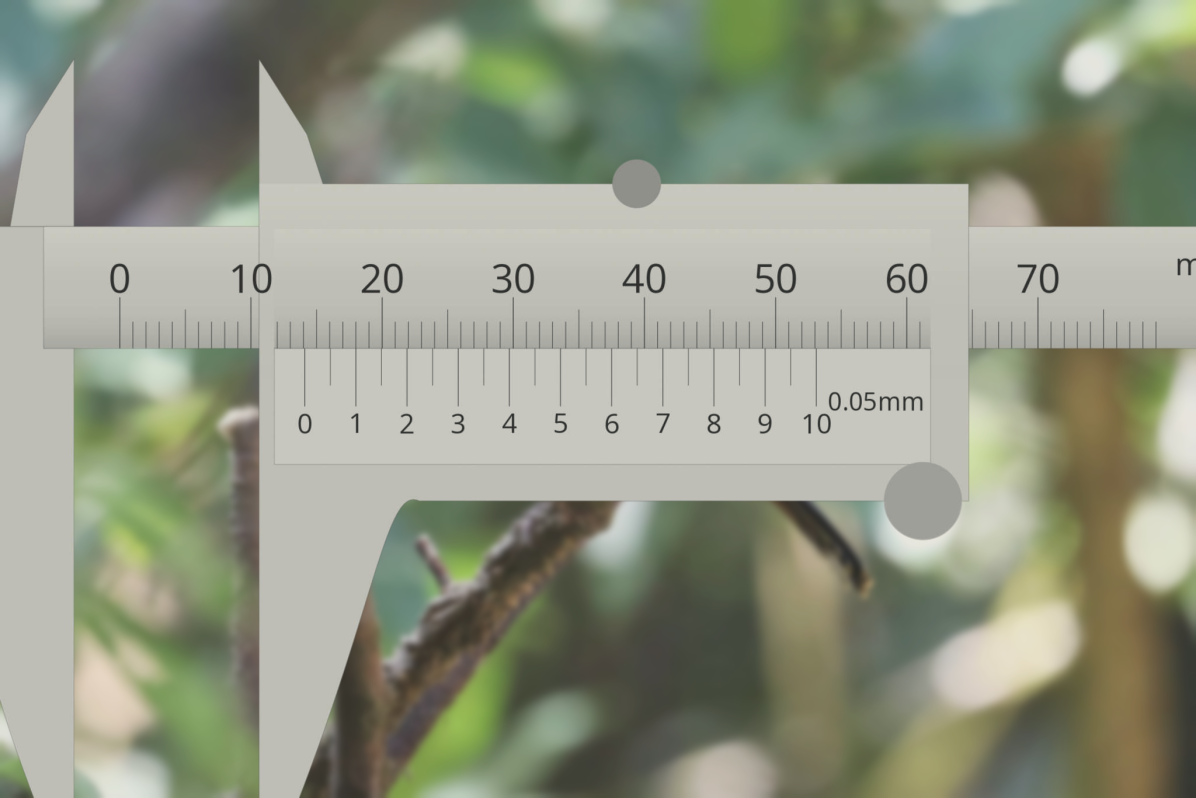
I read 14.1 mm
